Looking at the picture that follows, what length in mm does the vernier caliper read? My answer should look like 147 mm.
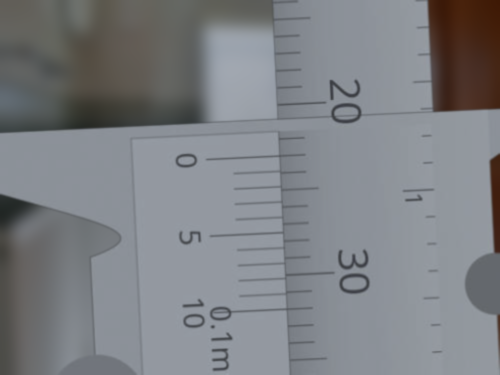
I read 23.0 mm
